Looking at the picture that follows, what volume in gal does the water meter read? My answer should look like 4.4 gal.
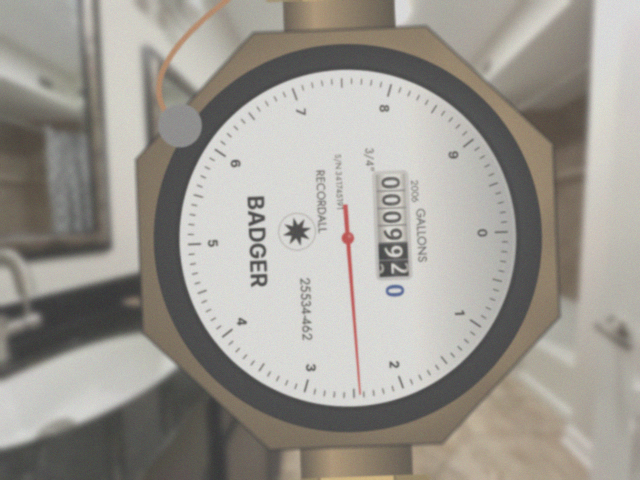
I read 9922.4 gal
